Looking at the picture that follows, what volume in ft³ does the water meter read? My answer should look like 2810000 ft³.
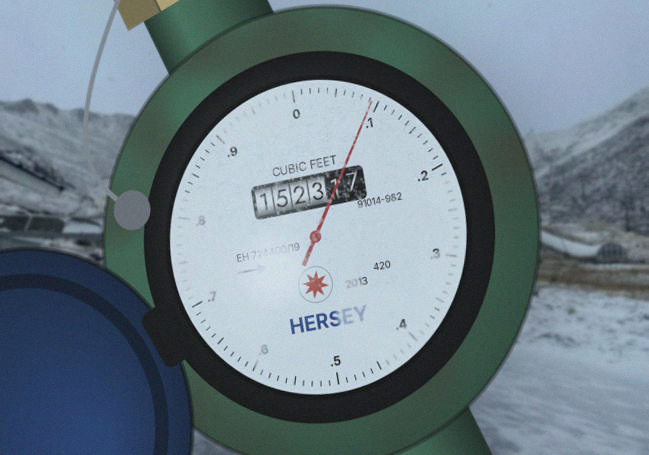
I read 152317.09 ft³
